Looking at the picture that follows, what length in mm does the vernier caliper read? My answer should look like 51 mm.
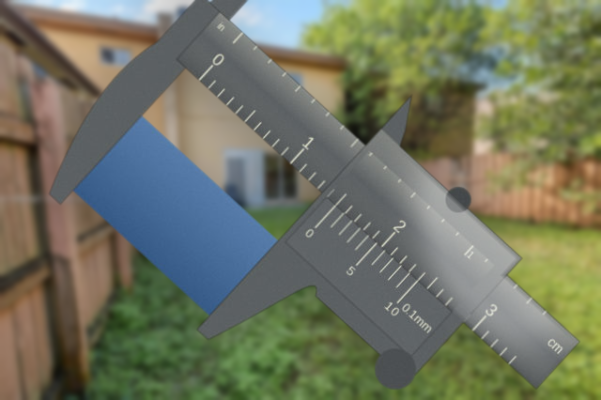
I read 15.0 mm
